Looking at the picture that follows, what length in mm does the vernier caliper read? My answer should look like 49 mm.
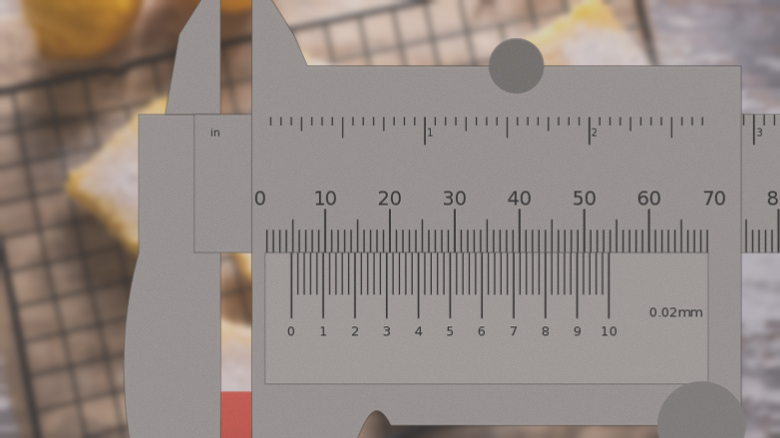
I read 4.8 mm
